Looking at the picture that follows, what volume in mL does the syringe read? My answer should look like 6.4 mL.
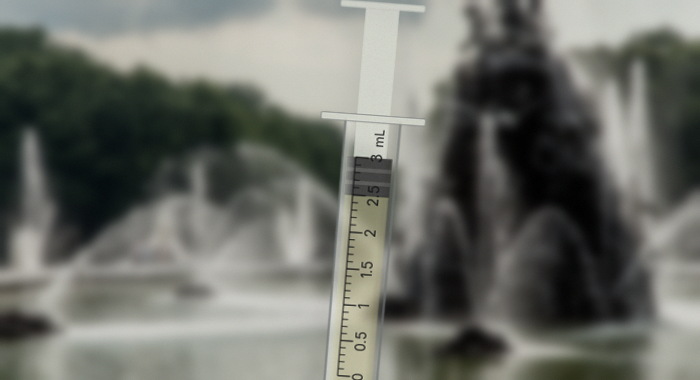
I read 2.5 mL
